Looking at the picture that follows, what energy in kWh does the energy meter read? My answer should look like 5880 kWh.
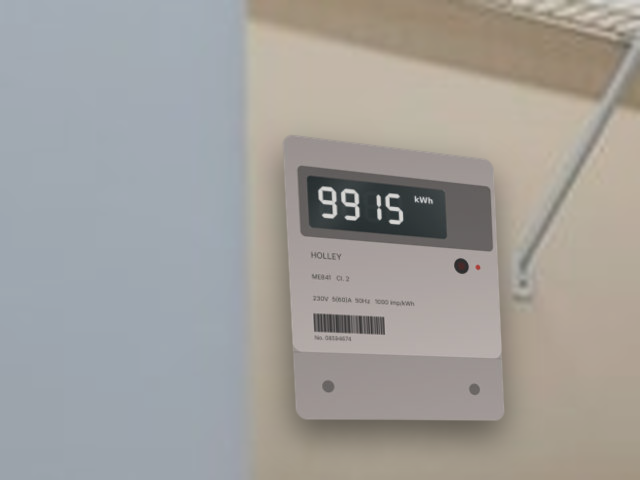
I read 9915 kWh
